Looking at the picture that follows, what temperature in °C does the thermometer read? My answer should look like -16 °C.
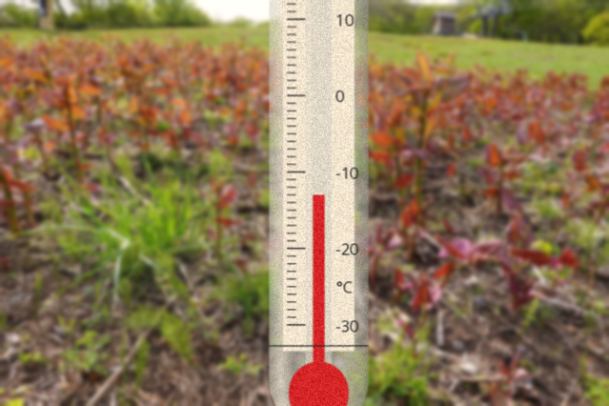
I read -13 °C
